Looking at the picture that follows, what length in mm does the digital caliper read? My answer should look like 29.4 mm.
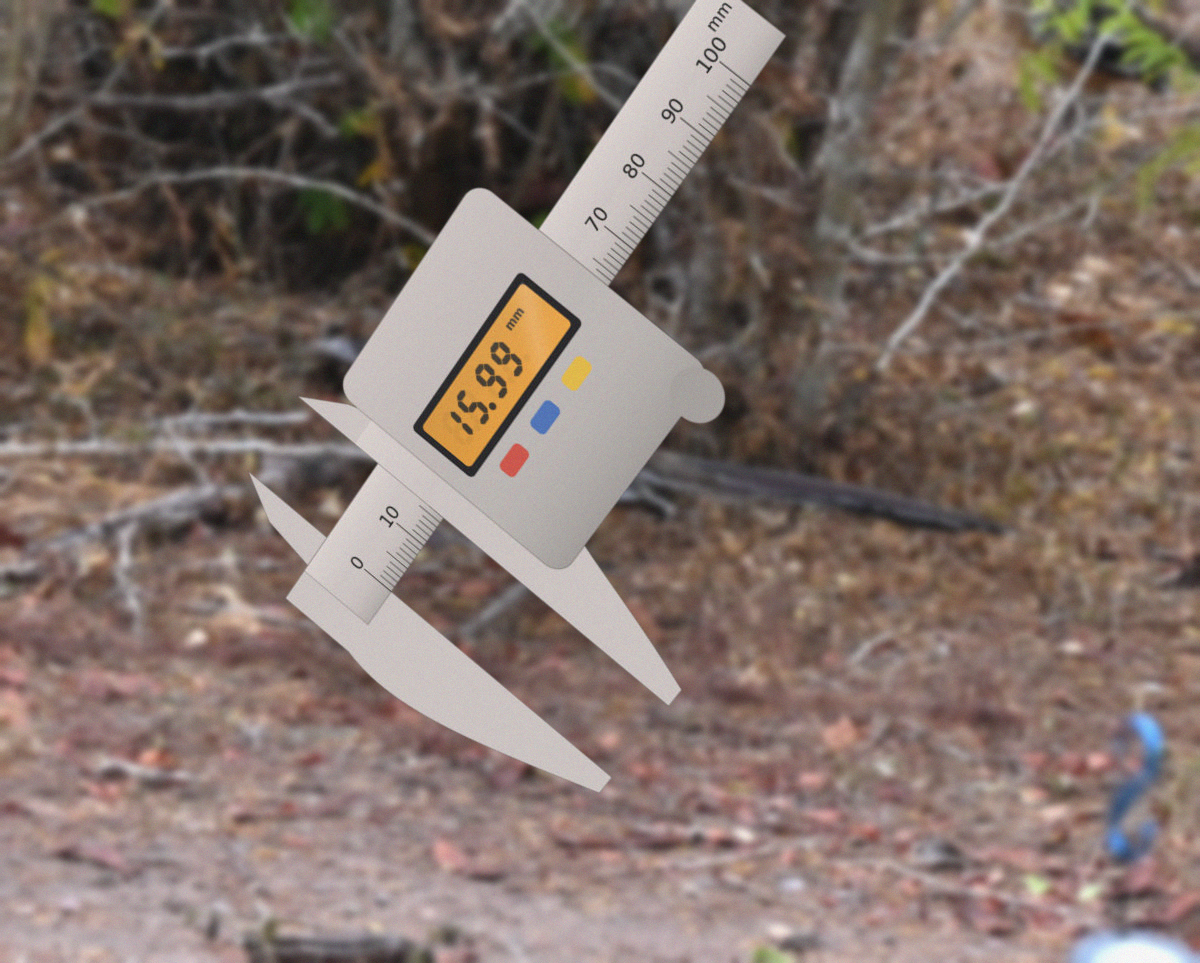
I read 15.99 mm
